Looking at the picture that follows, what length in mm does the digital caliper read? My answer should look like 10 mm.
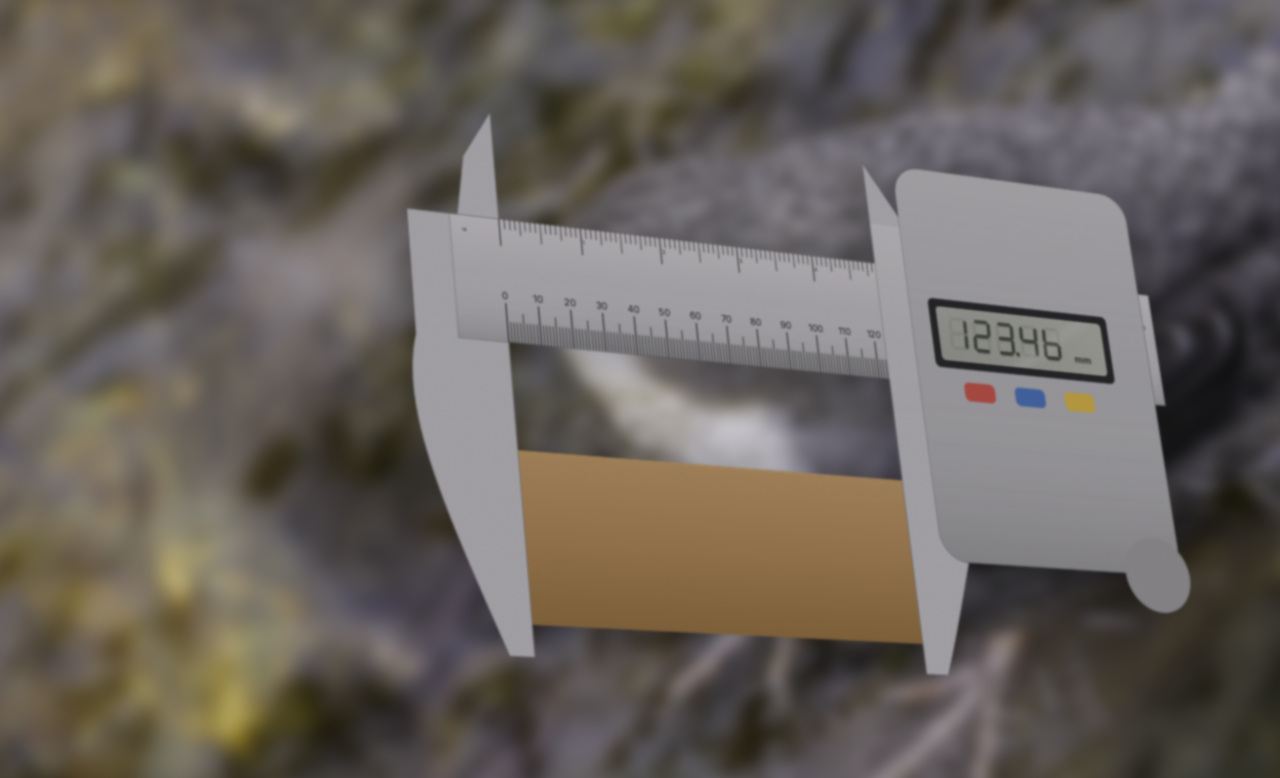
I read 123.46 mm
